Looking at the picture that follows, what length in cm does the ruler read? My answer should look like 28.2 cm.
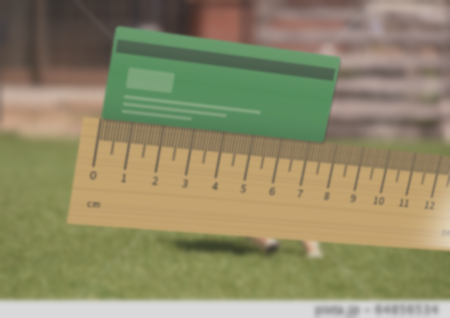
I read 7.5 cm
